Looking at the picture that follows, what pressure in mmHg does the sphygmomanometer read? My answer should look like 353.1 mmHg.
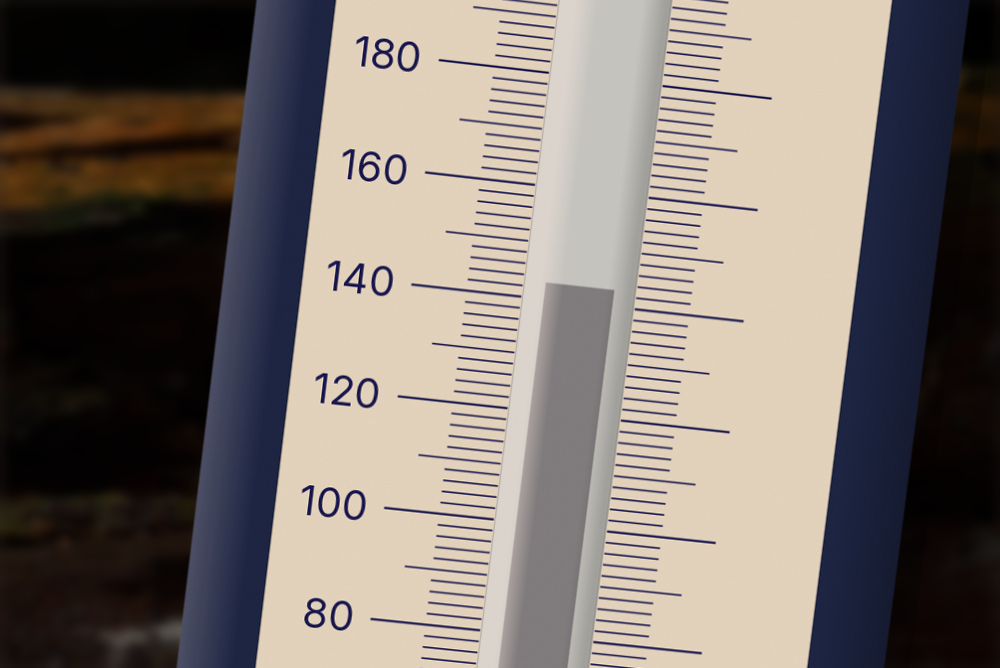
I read 143 mmHg
